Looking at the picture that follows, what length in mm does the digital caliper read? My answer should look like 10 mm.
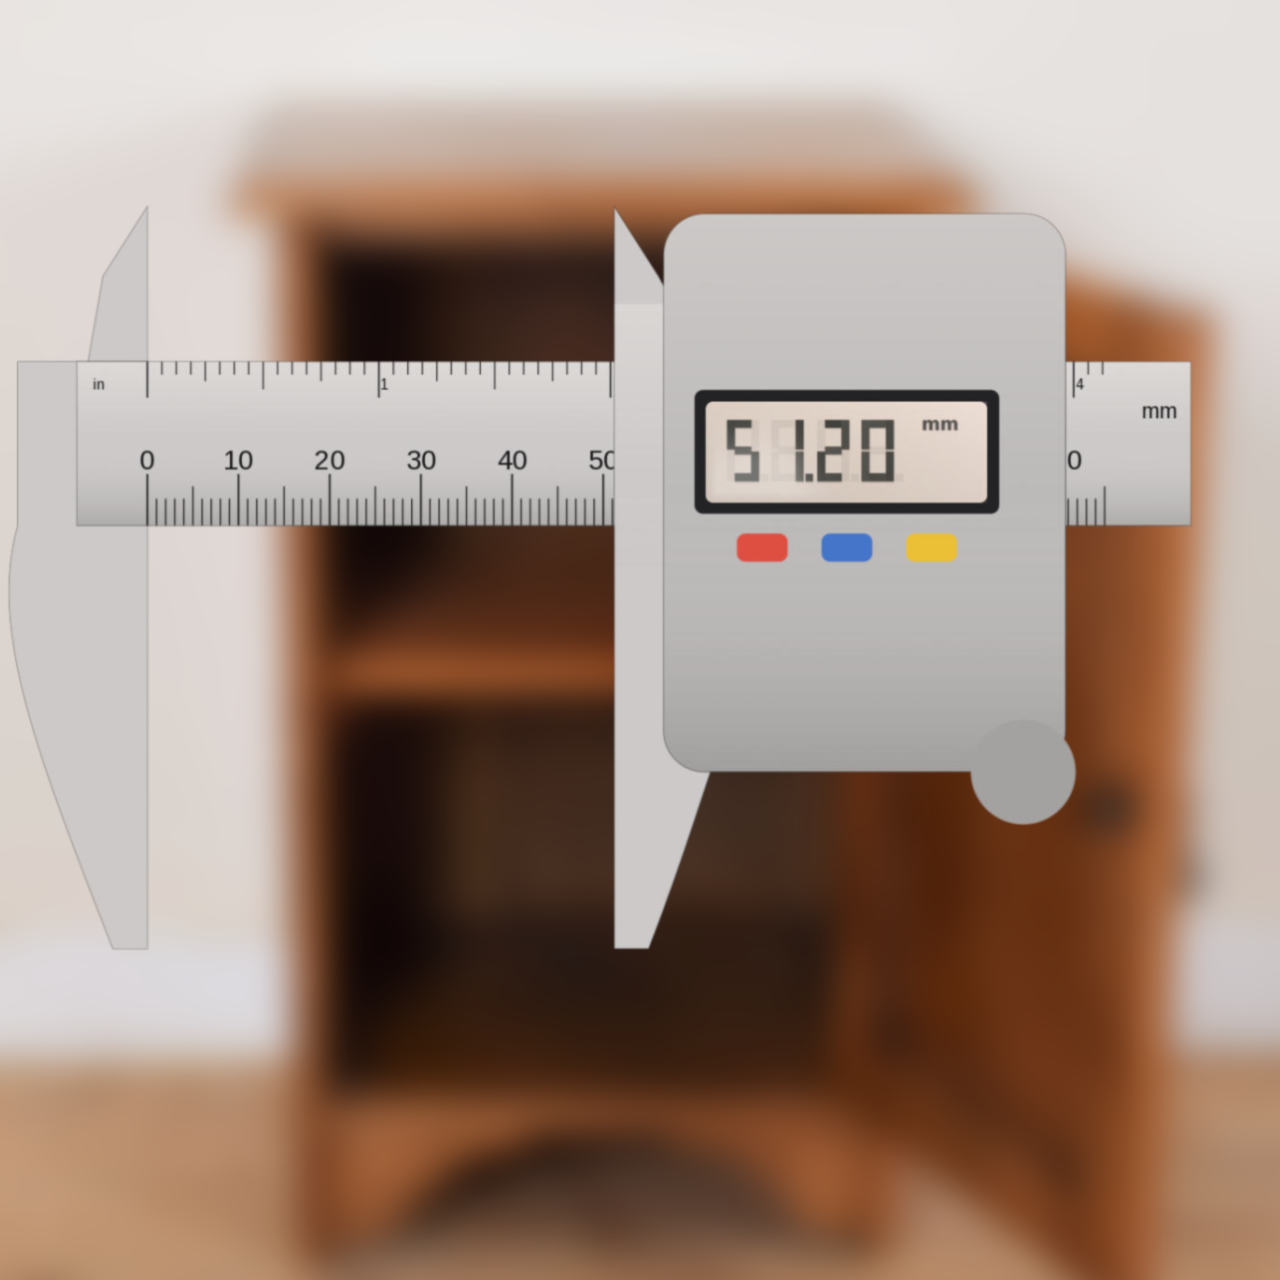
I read 51.20 mm
